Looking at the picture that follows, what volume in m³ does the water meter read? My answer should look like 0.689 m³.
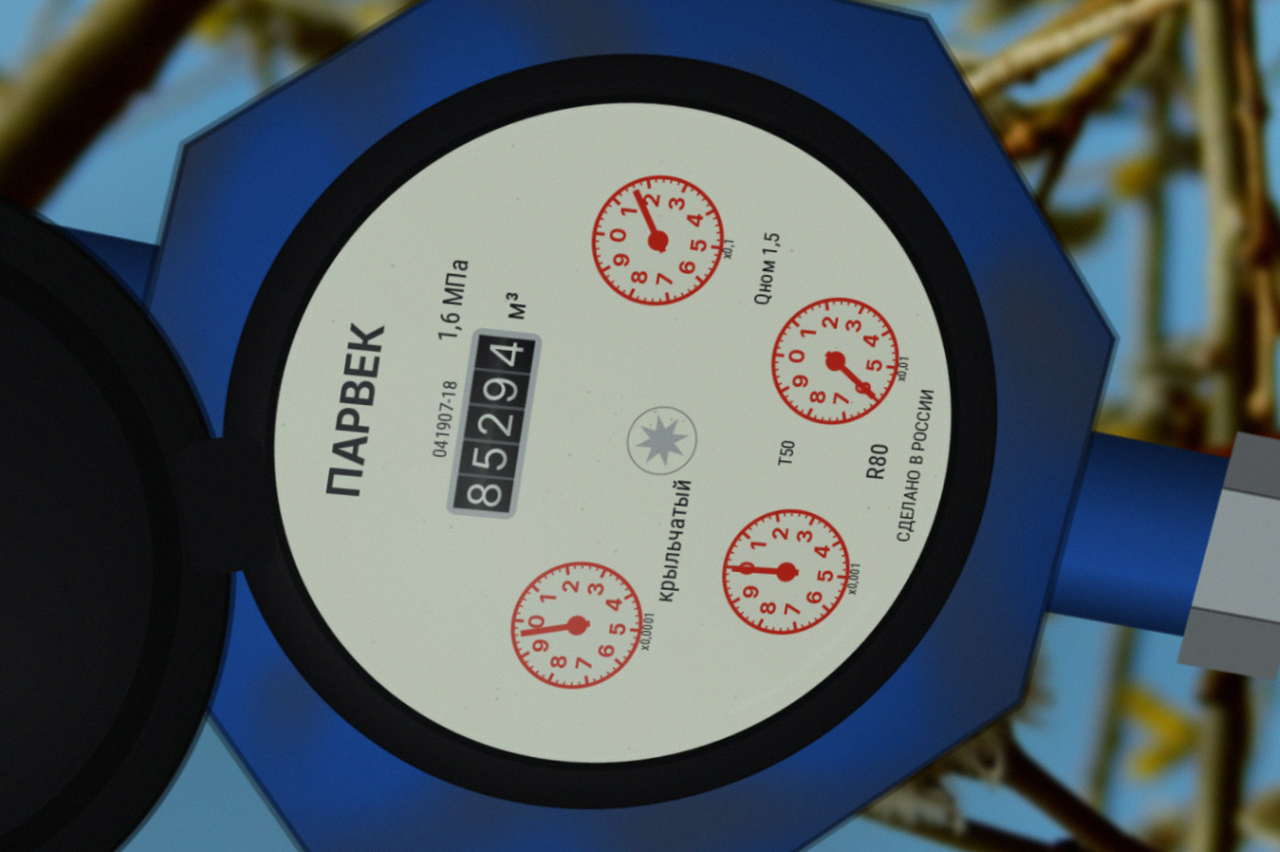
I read 85294.1599 m³
